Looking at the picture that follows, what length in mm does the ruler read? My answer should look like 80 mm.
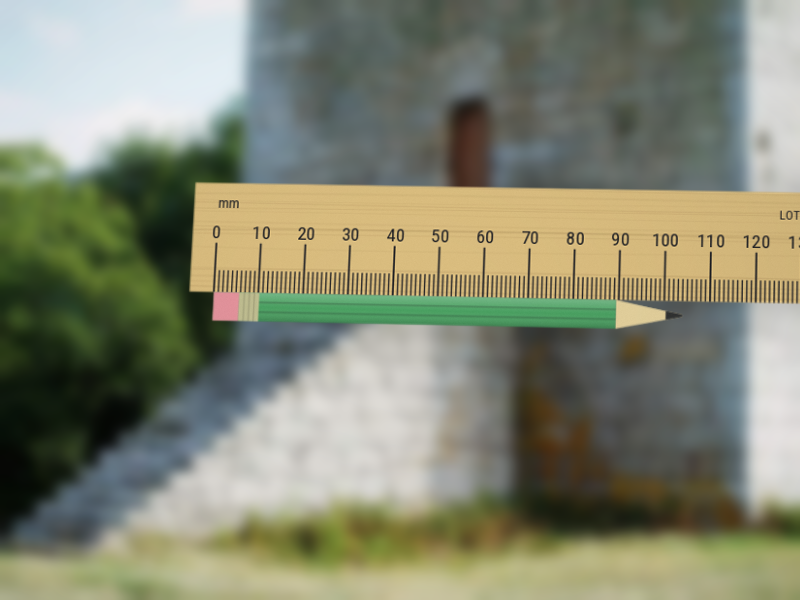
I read 104 mm
